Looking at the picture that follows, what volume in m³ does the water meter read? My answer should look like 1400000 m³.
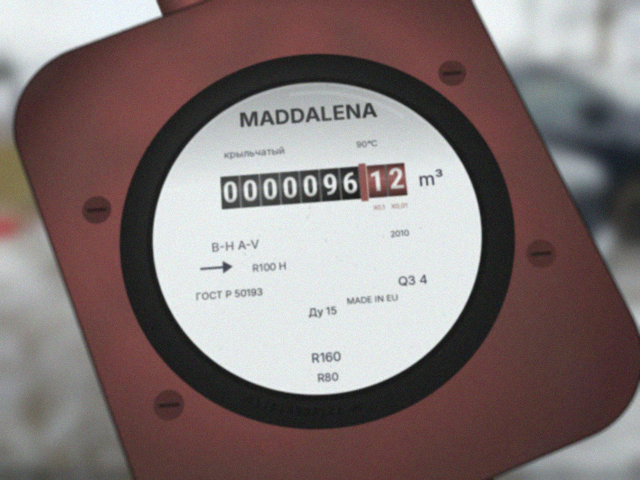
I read 96.12 m³
